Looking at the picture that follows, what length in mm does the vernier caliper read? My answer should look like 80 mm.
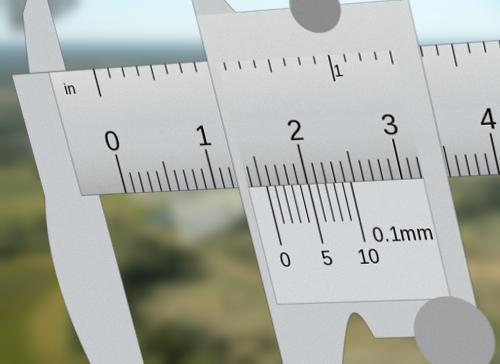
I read 15.6 mm
